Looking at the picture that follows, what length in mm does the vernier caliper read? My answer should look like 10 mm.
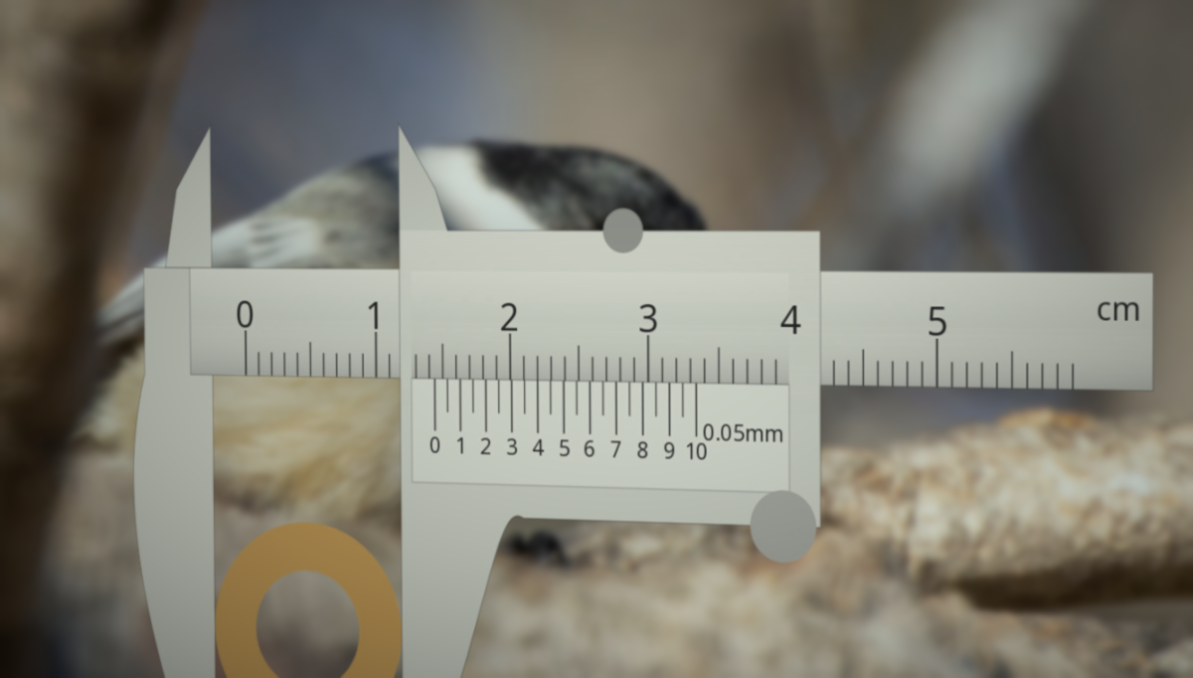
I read 14.4 mm
